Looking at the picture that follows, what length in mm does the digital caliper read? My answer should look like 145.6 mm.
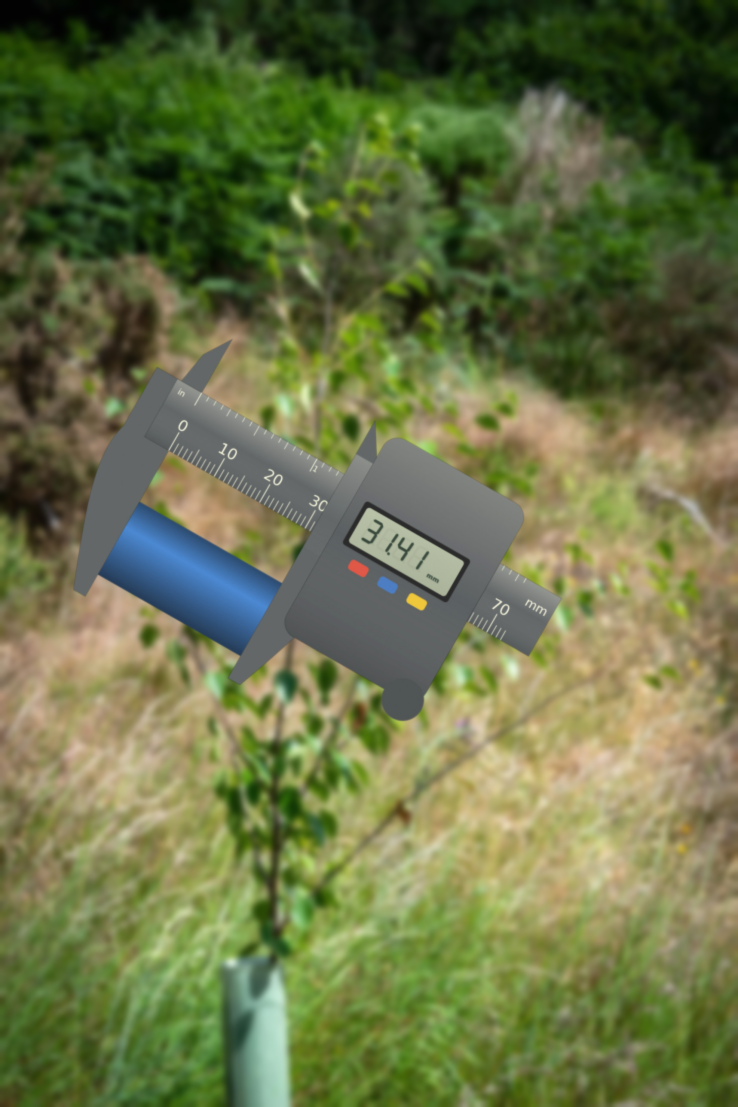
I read 31.41 mm
